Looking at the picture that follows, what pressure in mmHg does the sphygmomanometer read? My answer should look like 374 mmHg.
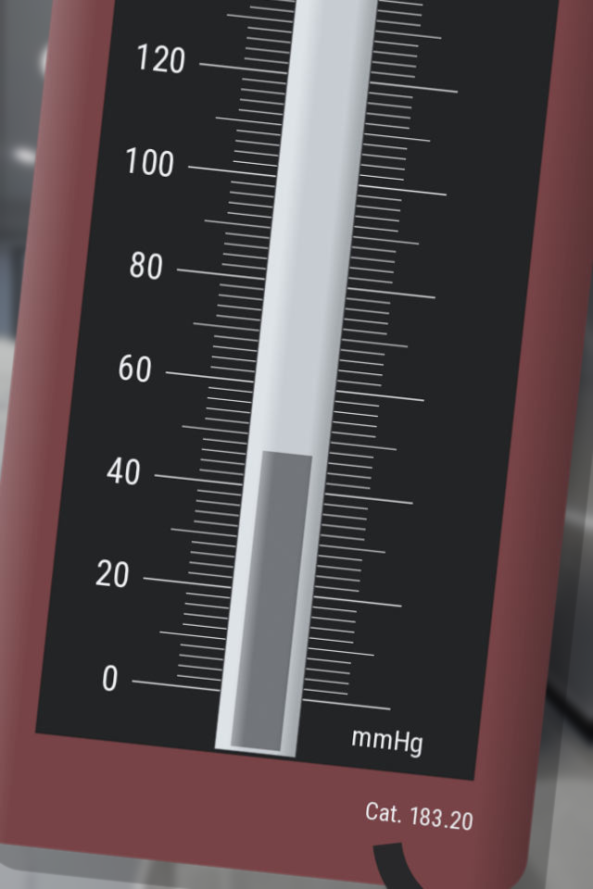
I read 47 mmHg
